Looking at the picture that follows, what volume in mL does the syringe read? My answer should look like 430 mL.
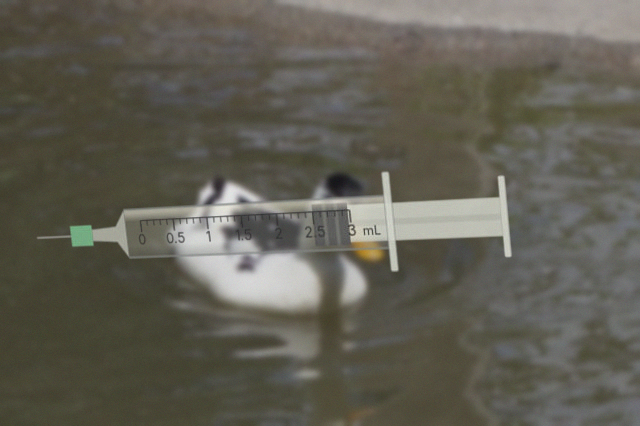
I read 2.5 mL
